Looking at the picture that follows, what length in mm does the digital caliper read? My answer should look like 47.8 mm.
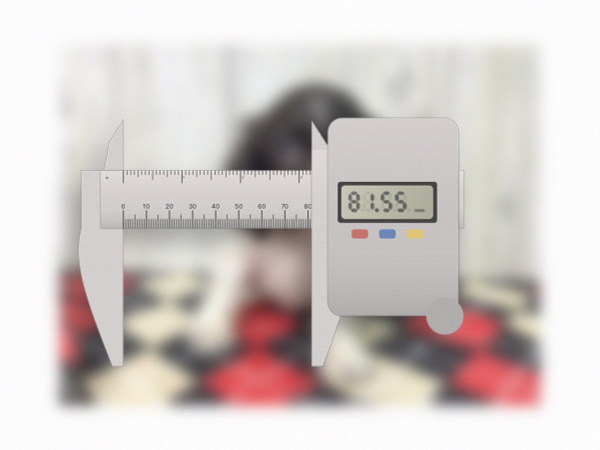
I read 81.55 mm
